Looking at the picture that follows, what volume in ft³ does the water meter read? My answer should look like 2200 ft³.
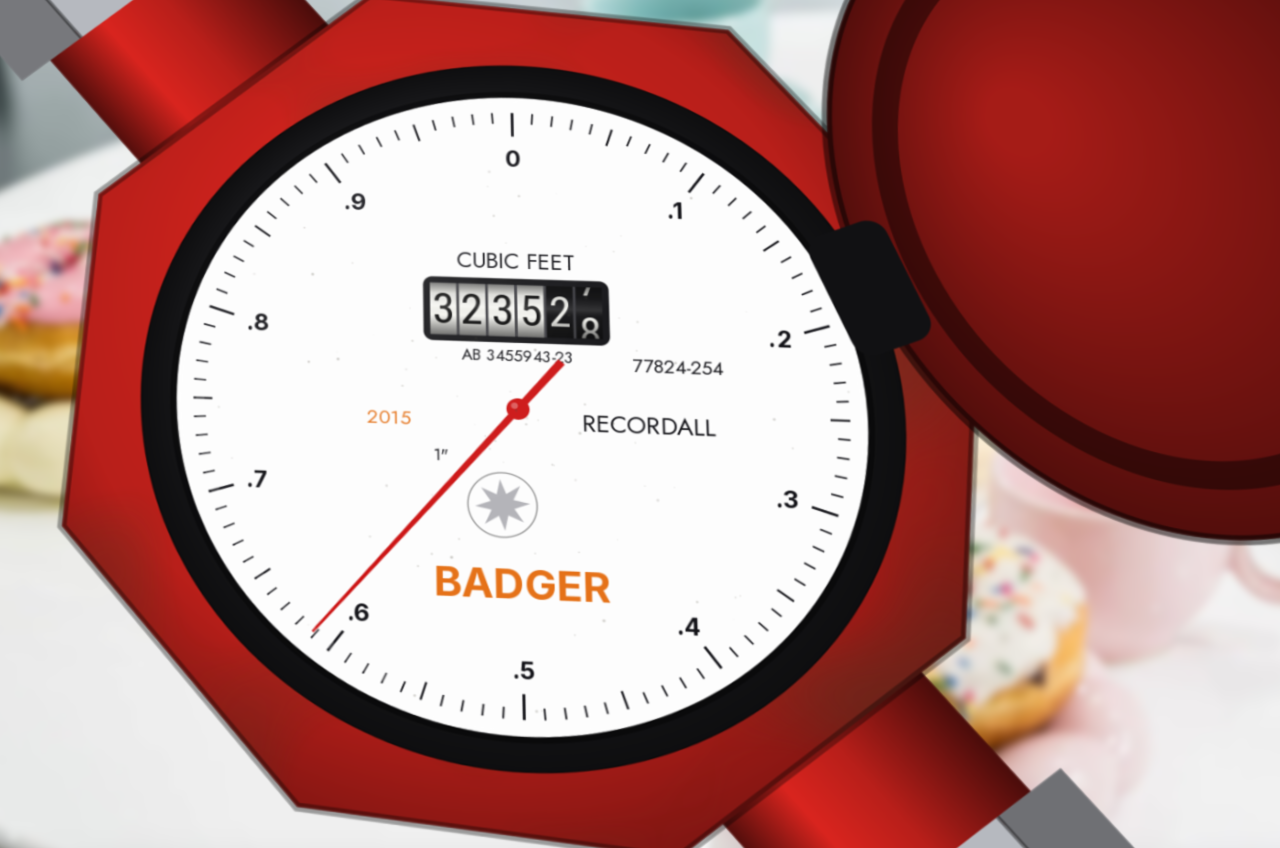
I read 323527.61 ft³
